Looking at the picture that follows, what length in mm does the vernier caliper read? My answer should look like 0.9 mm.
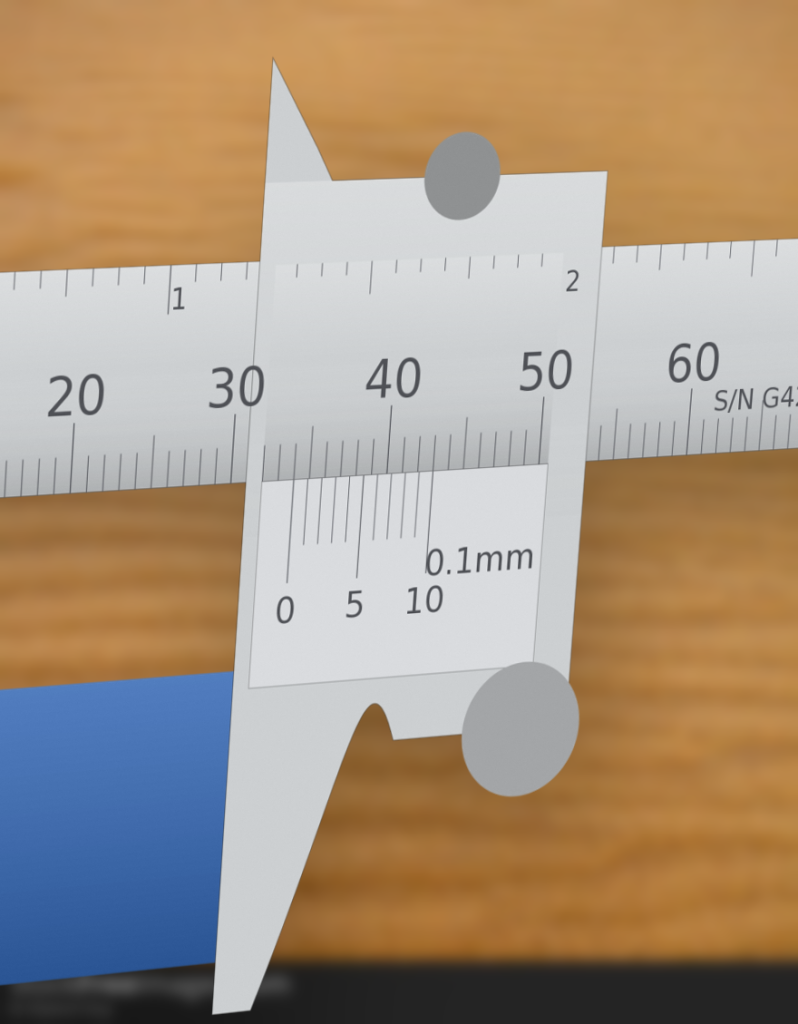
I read 34.0 mm
